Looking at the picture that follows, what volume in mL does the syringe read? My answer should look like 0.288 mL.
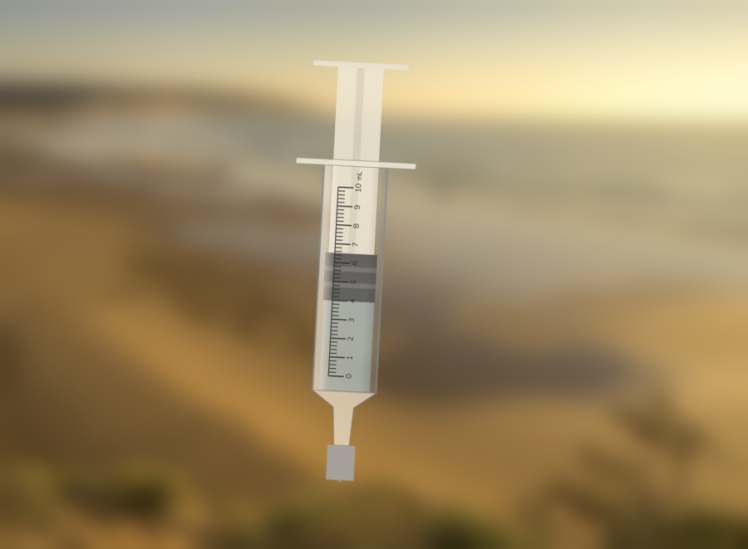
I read 4 mL
